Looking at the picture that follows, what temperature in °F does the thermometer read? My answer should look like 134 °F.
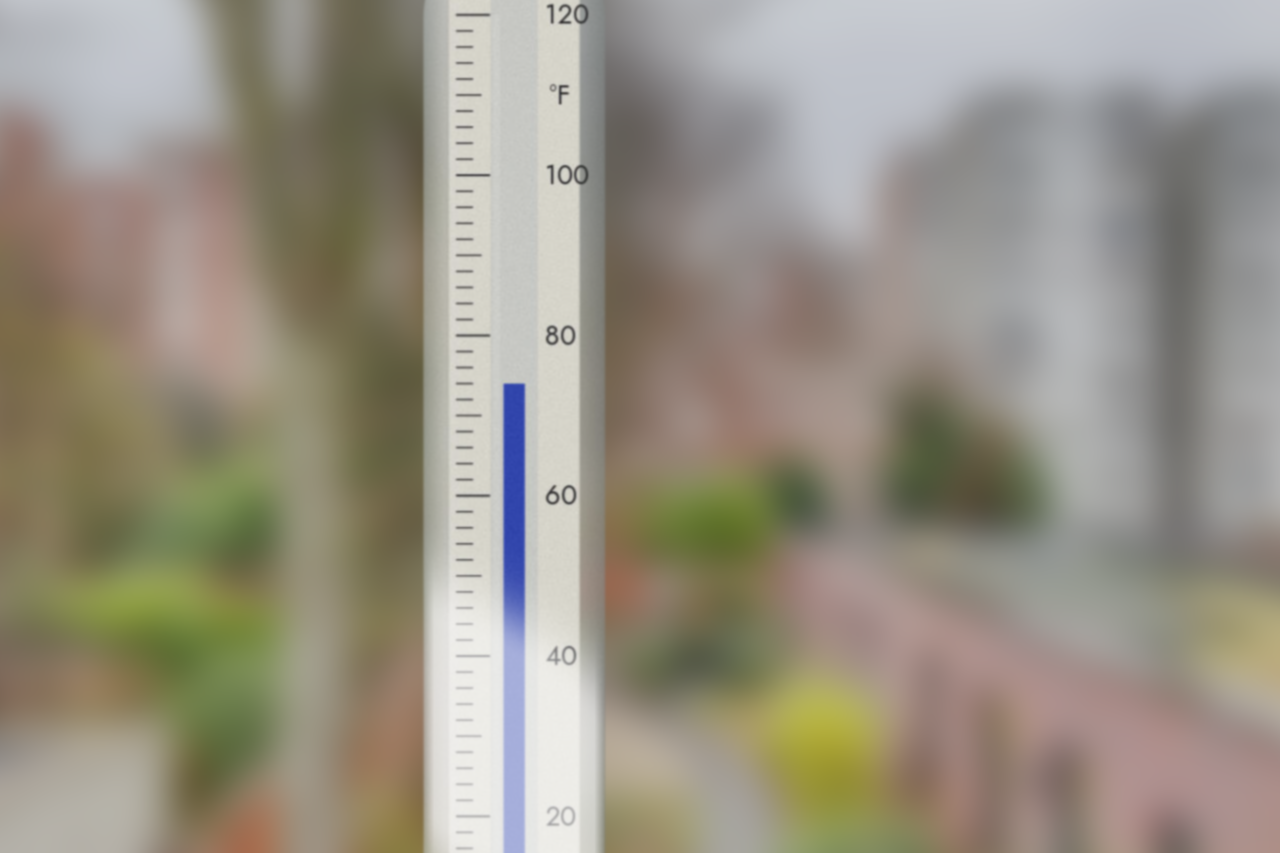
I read 74 °F
